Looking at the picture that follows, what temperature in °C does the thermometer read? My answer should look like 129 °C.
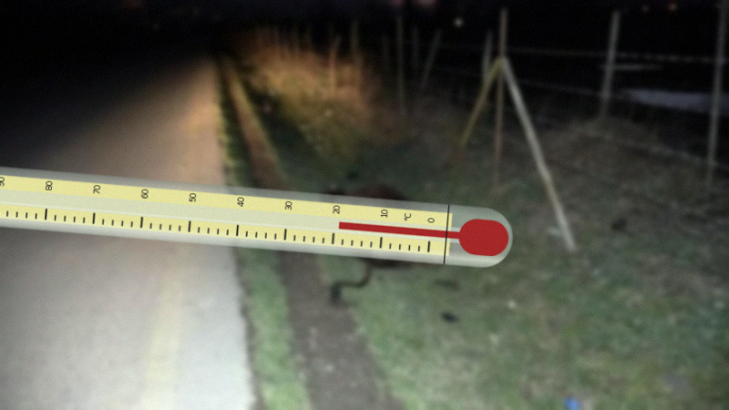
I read 19 °C
